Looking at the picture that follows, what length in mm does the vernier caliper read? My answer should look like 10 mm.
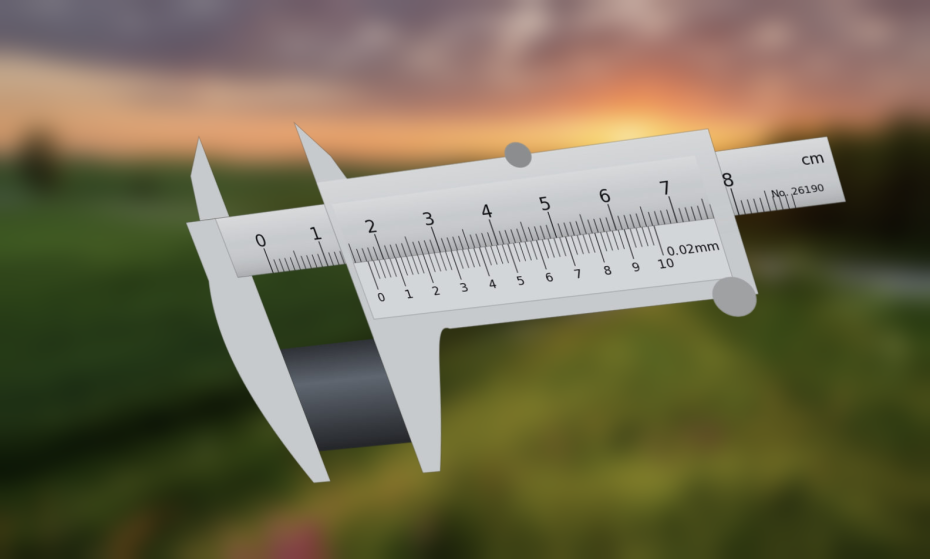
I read 17.2 mm
